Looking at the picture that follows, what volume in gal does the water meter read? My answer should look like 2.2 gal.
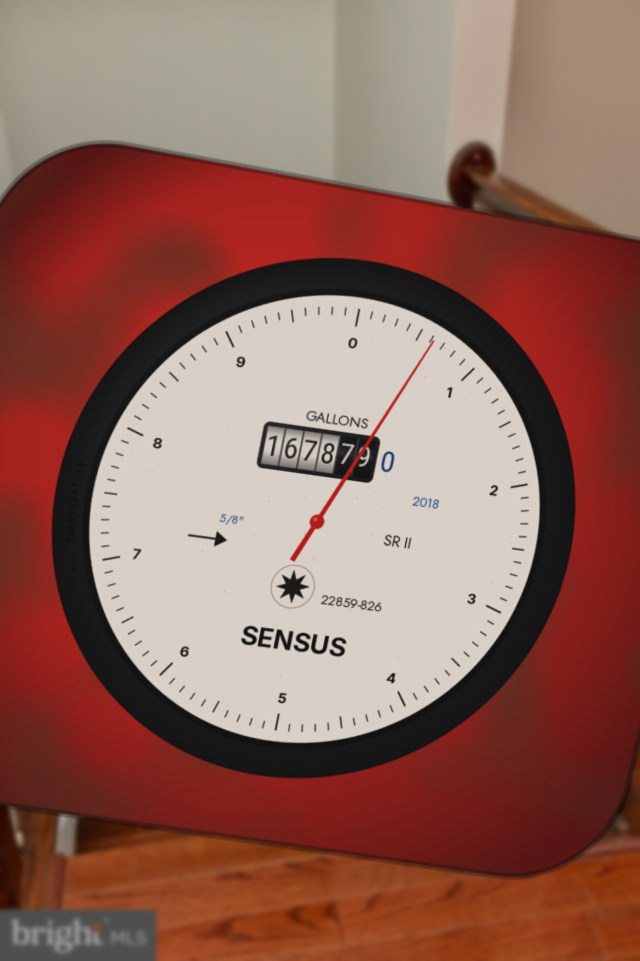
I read 1678790.6 gal
